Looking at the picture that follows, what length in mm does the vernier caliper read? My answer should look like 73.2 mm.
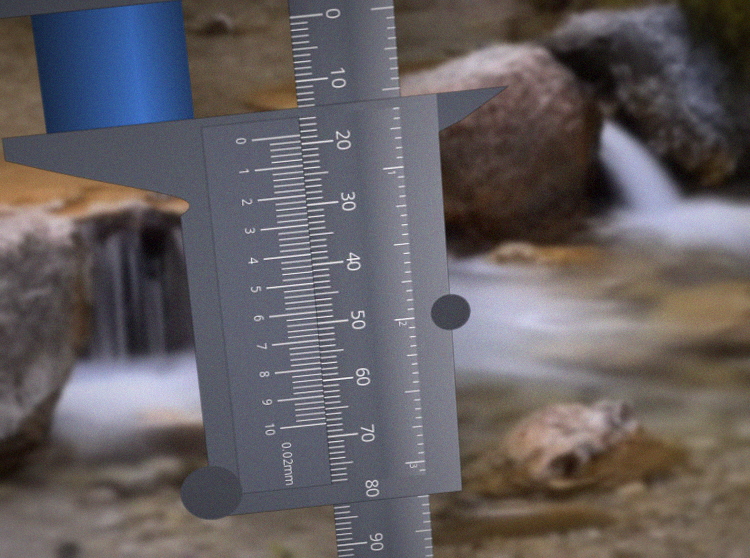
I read 18.6 mm
